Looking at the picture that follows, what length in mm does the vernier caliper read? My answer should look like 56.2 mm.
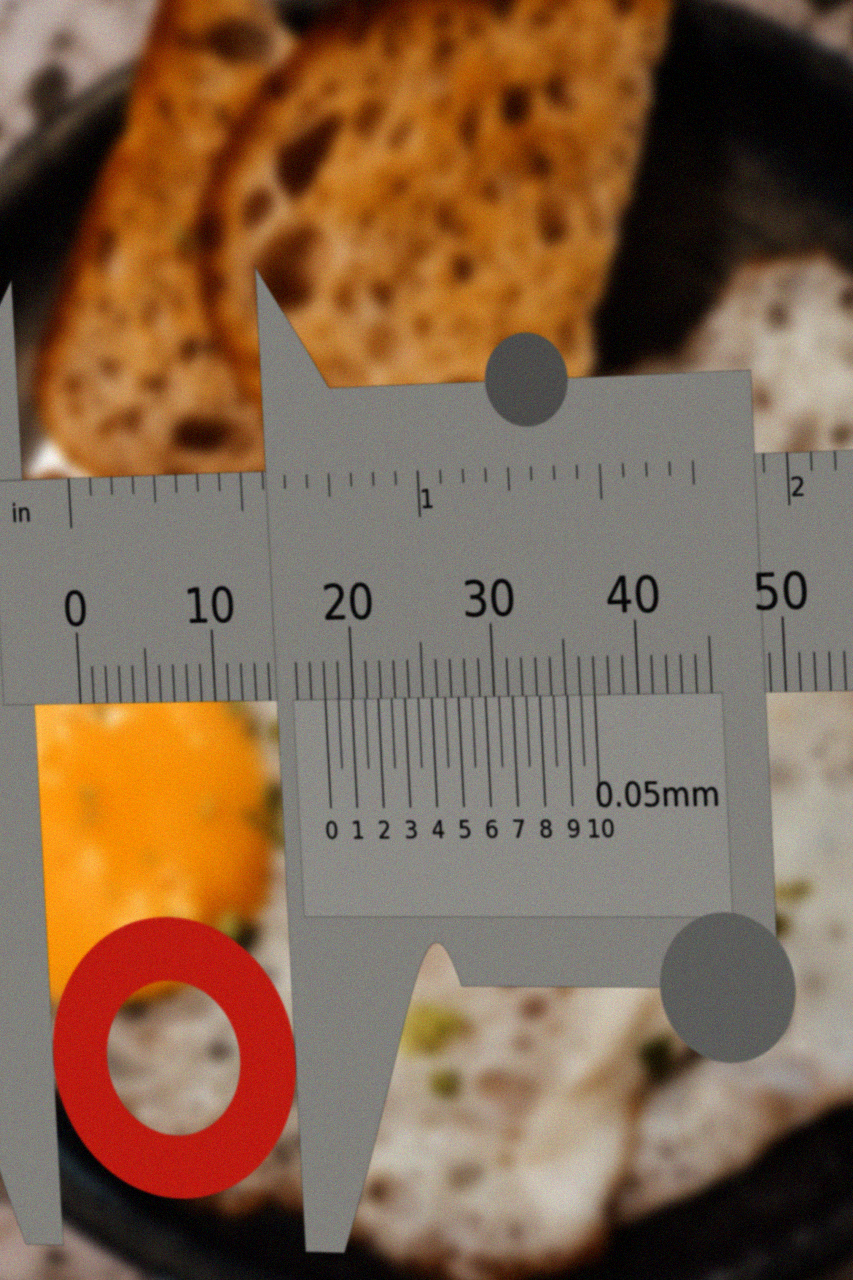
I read 18.0 mm
